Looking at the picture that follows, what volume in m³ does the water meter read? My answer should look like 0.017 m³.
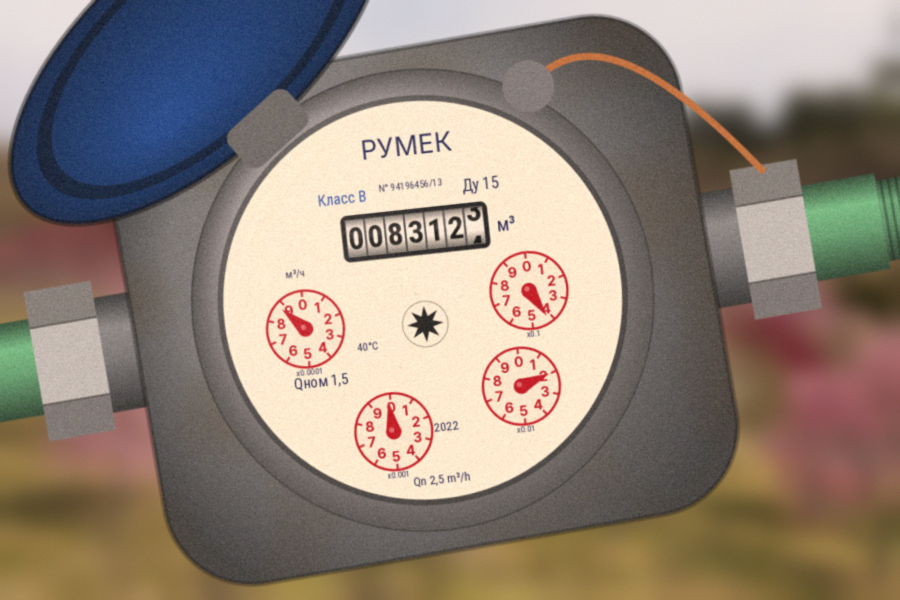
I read 83123.4198 m³
